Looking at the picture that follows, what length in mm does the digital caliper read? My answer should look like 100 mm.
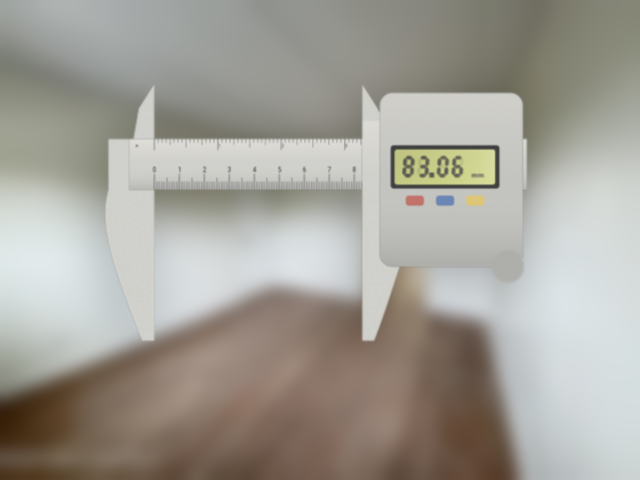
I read 83.06 mm
